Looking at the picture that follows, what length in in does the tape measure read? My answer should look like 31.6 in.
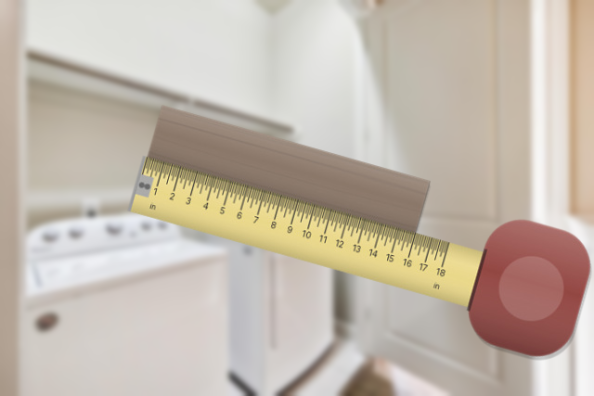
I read 16 in
